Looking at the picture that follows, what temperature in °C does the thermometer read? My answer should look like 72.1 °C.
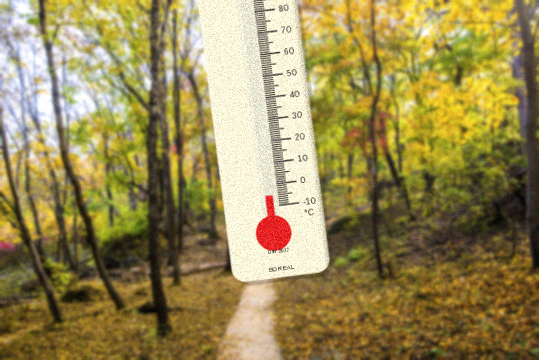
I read -5 °C
